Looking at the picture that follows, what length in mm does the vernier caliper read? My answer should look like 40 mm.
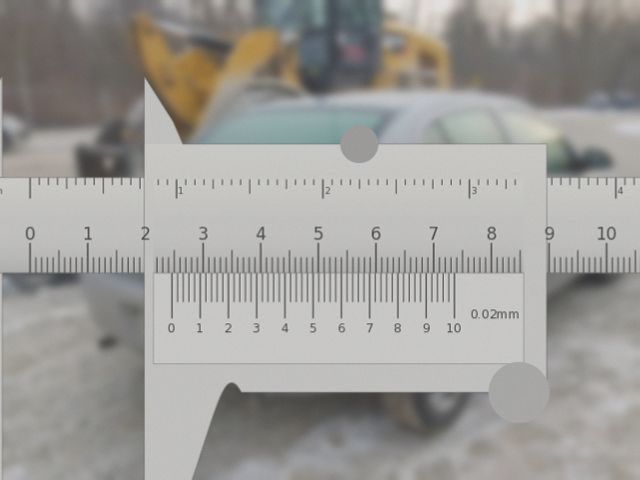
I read 24.6 mm
